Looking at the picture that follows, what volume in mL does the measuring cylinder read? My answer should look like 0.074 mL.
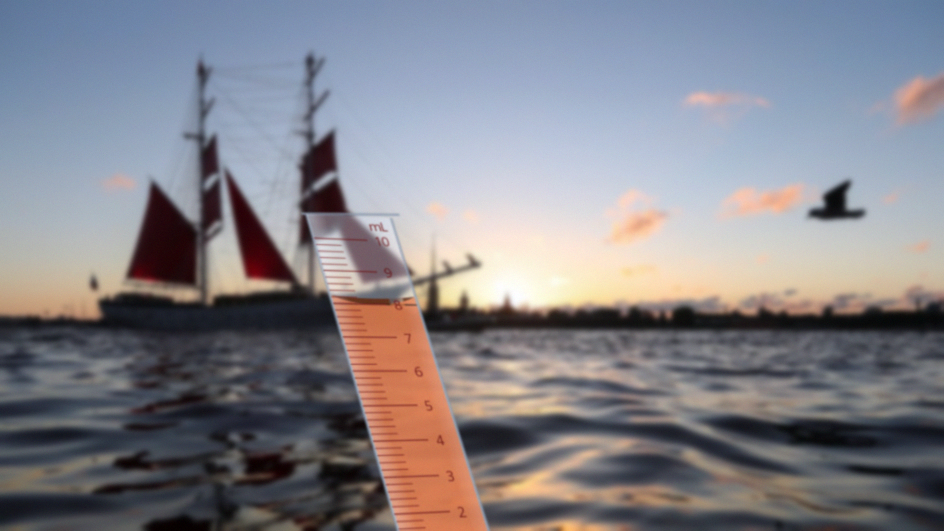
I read 8 mL
